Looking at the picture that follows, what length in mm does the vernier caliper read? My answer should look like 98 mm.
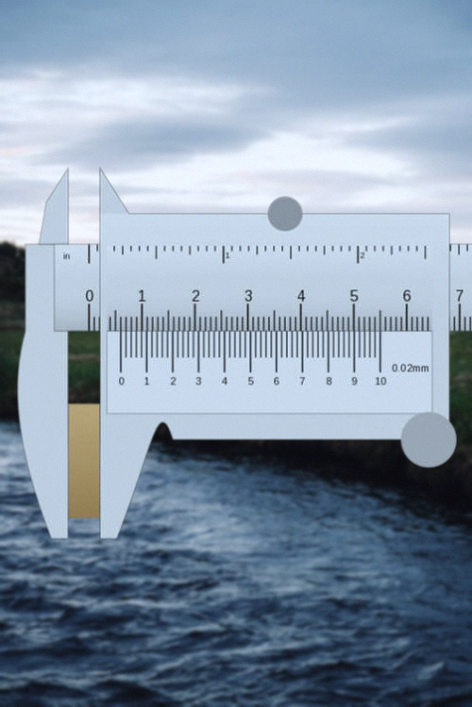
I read 6.0 mm
